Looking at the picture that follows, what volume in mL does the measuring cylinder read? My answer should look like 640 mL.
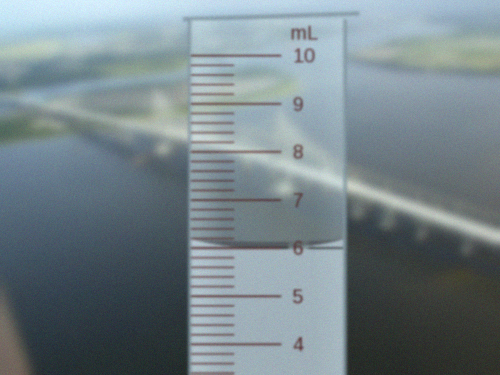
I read 6 mL
